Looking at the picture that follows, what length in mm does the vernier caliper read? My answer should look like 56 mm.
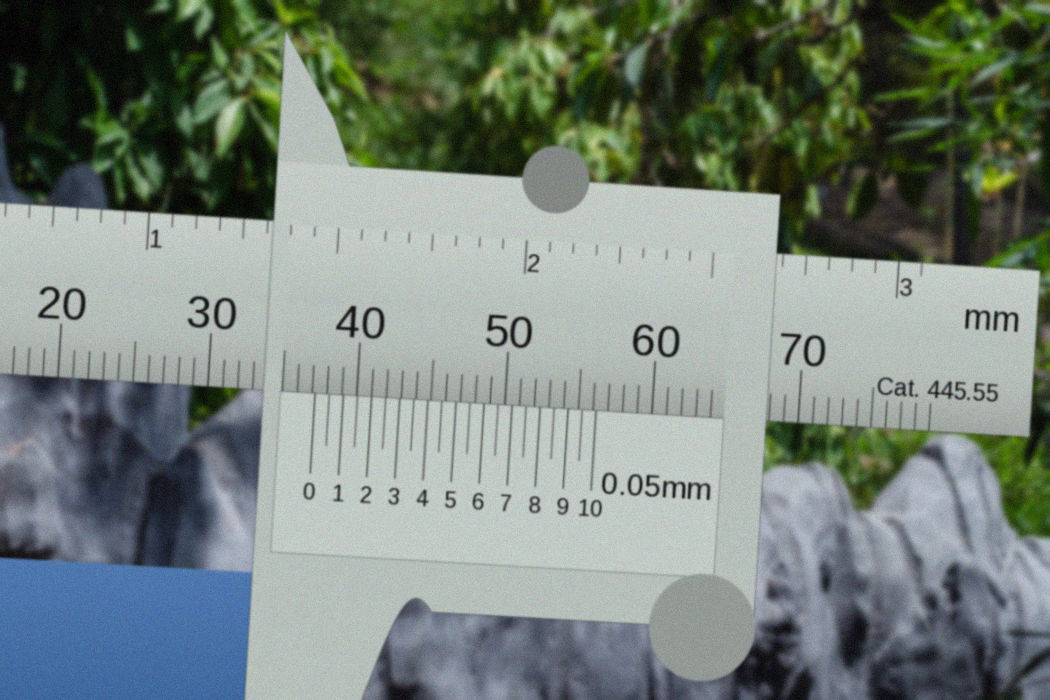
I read 37.2 mm
